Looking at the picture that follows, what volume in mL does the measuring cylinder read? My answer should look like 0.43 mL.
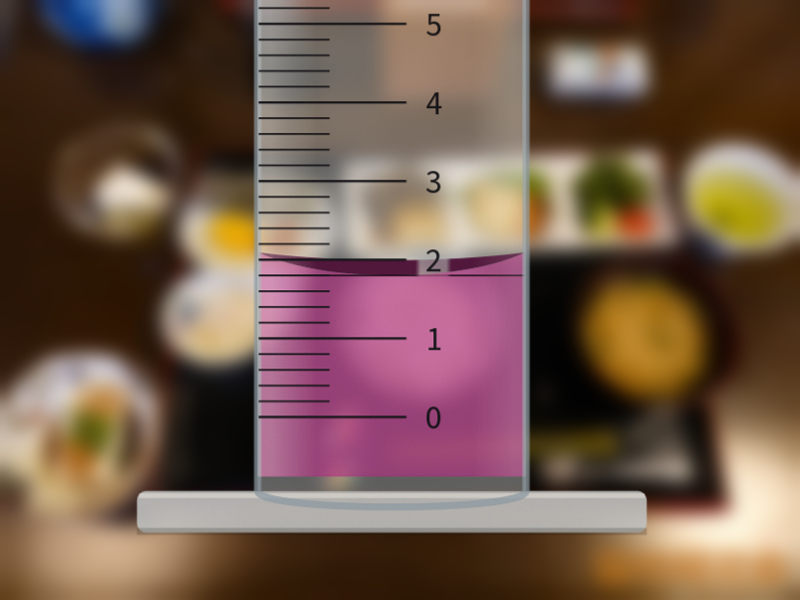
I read 1.8 mL
